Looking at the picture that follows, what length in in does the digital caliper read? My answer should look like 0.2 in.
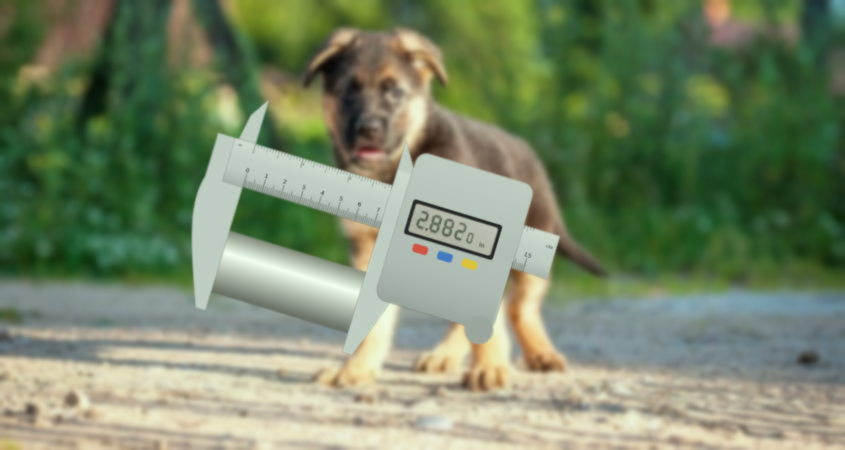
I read 2.8820 in
